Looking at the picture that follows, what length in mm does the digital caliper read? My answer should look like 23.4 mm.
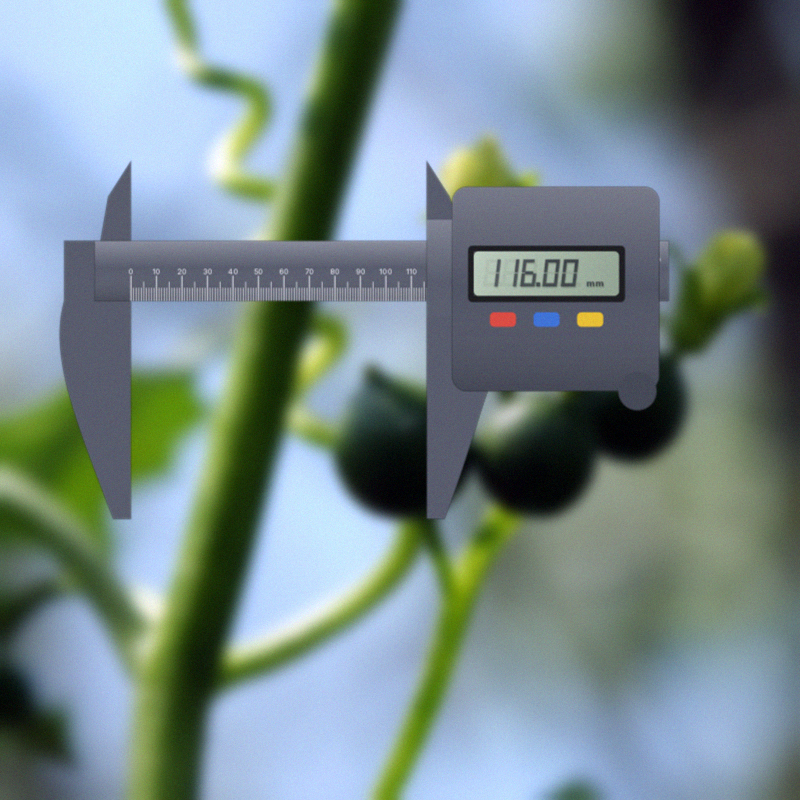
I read 116.00 mm
